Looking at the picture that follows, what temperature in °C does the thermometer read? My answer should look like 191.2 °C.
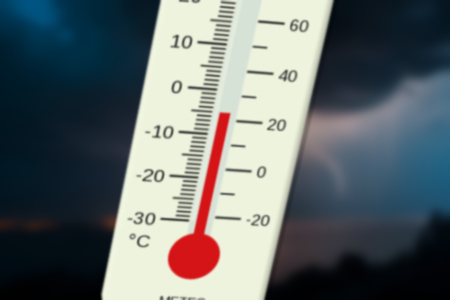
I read -5 °C
